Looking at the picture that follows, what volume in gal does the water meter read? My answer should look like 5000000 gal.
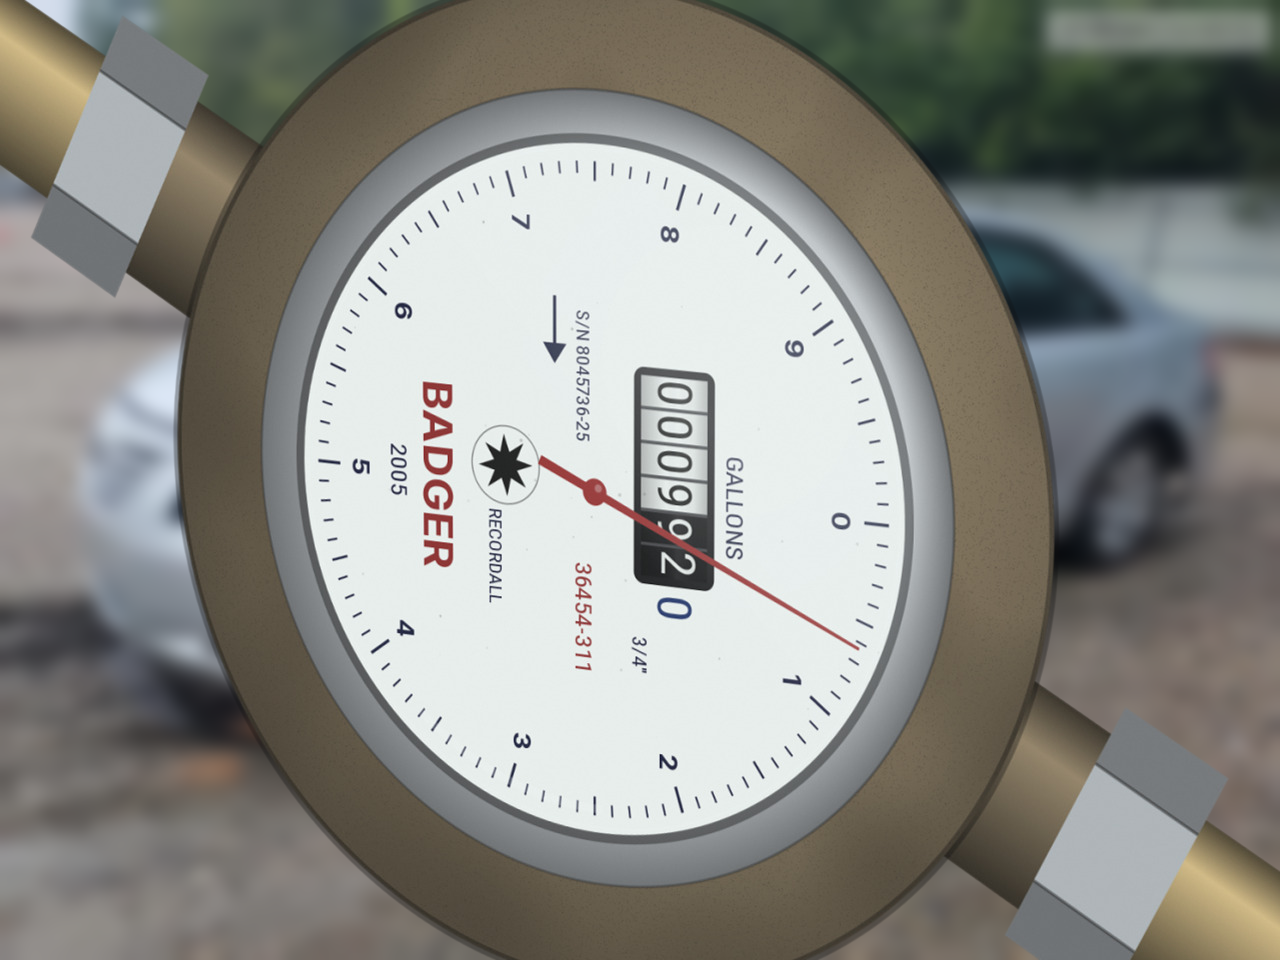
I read 9920.6 gal
